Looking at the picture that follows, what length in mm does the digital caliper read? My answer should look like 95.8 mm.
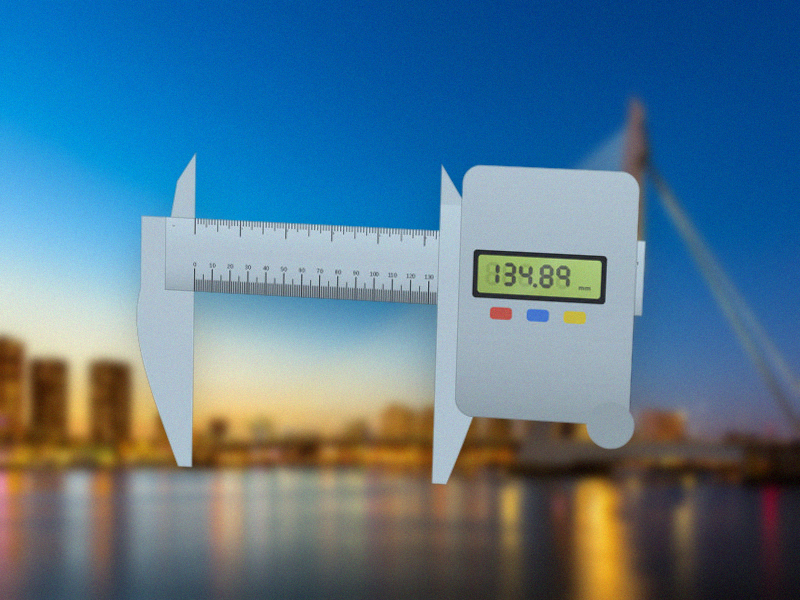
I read 134.89 mm
